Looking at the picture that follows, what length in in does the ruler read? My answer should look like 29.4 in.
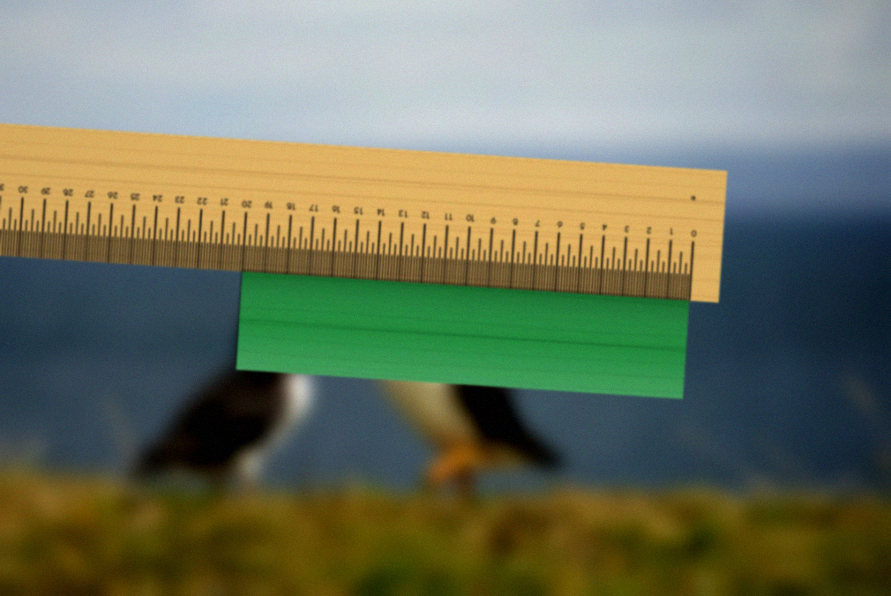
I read 20 in
